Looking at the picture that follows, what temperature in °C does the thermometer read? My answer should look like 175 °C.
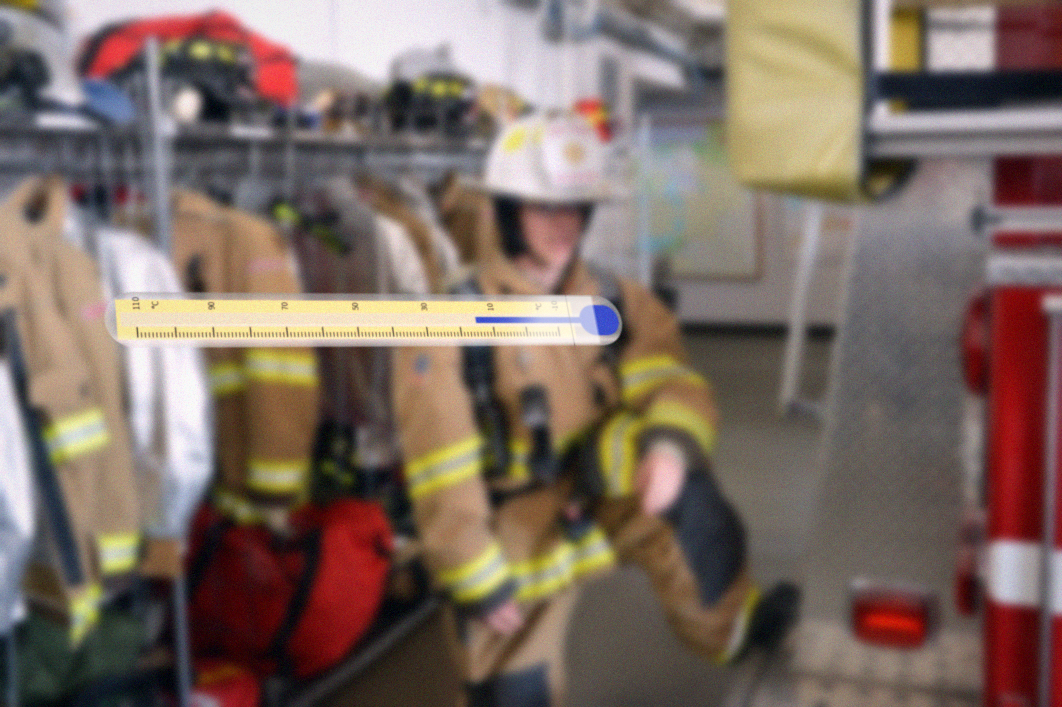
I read 15 °C
